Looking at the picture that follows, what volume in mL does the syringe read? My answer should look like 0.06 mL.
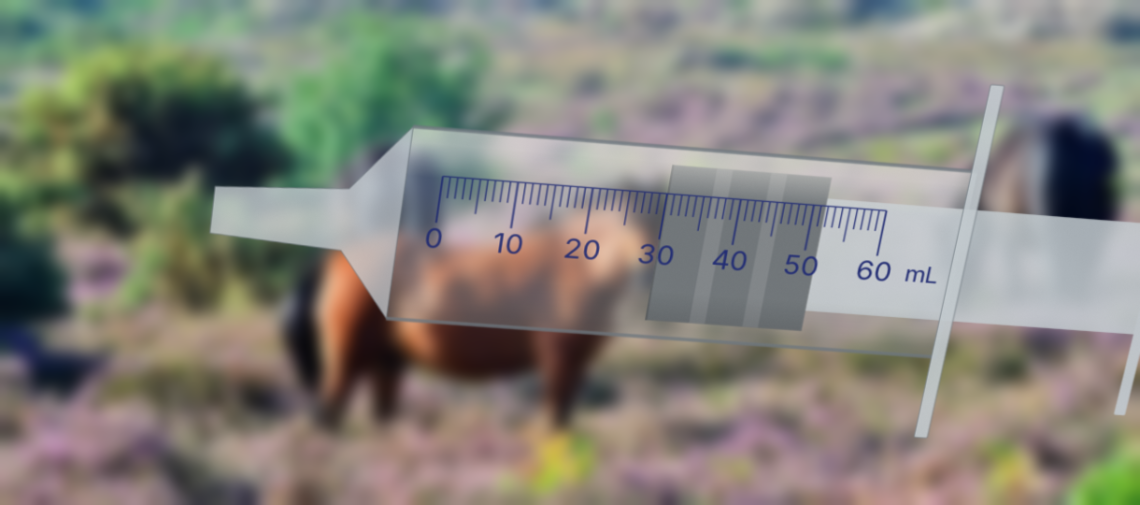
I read 30 mL
